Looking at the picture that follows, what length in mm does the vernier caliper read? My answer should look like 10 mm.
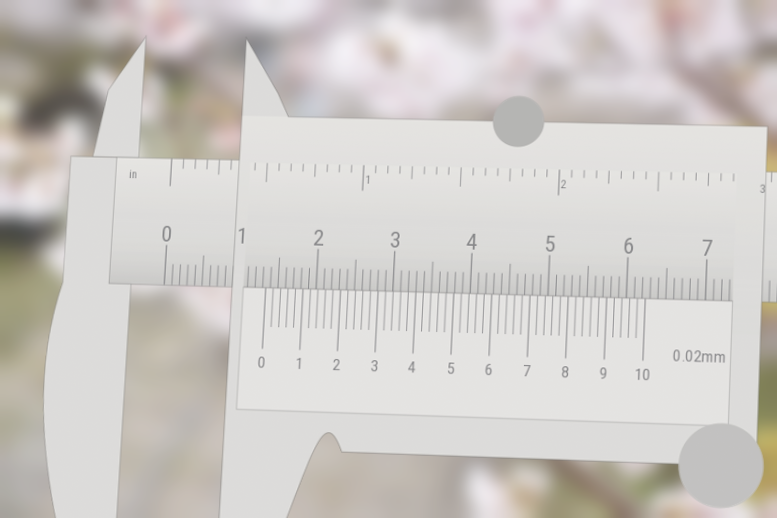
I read 13.4 mm
